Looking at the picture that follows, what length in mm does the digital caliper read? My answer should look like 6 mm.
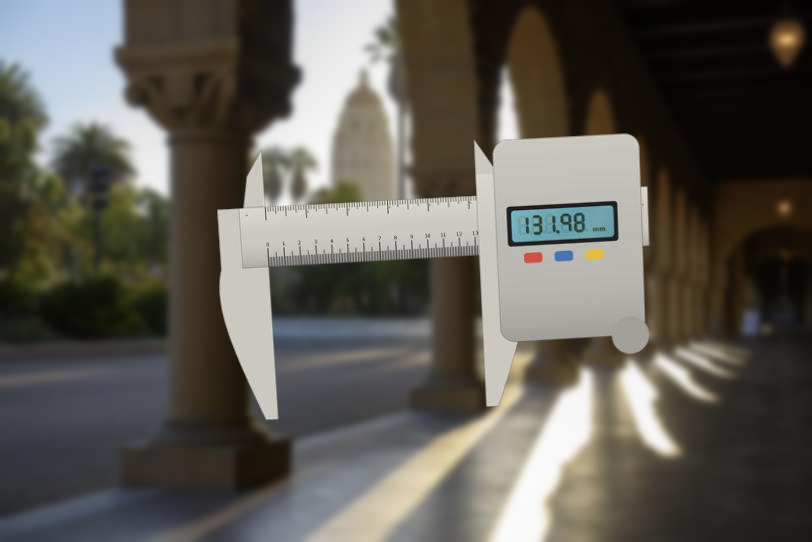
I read 131.98 mm
